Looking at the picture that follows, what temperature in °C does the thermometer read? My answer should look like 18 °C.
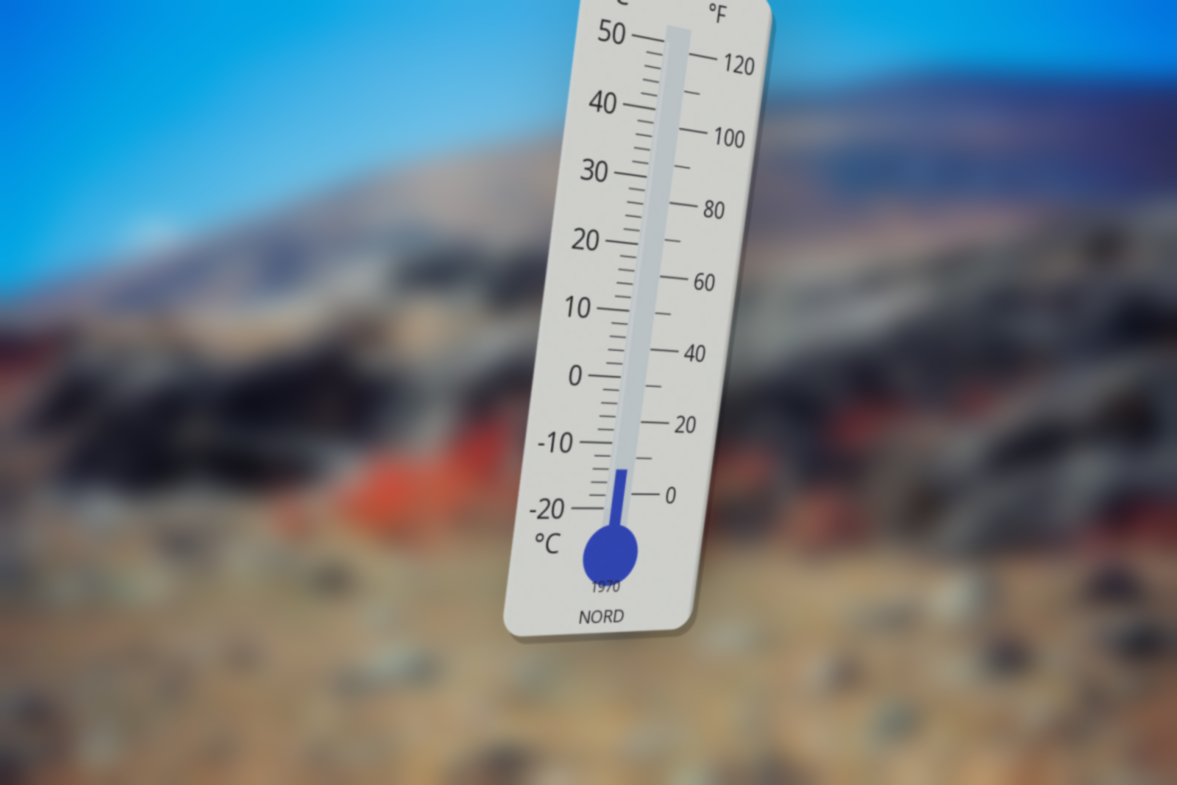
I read -14 °C
